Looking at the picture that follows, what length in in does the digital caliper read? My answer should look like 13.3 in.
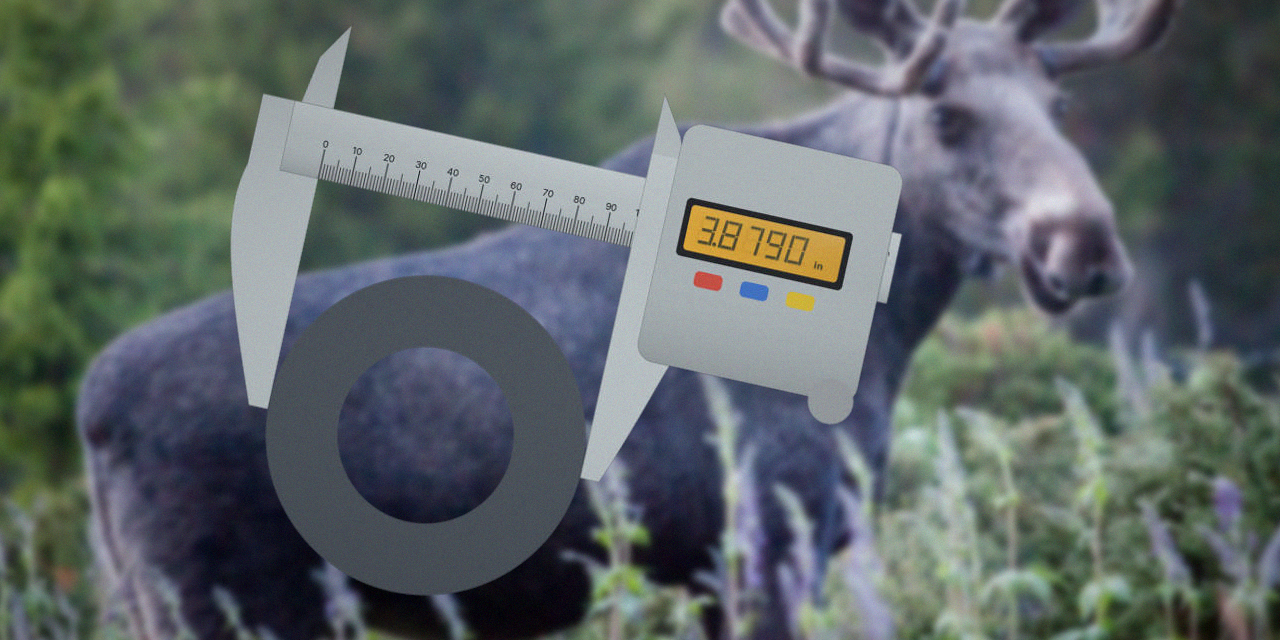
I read 3.8790 in
